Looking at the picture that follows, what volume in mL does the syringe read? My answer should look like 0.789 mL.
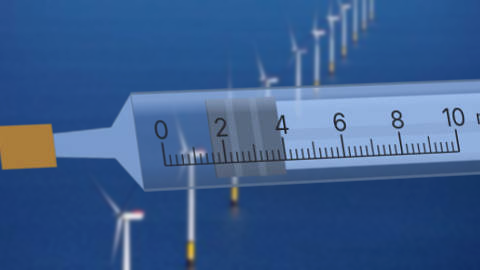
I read 1.6 mL
